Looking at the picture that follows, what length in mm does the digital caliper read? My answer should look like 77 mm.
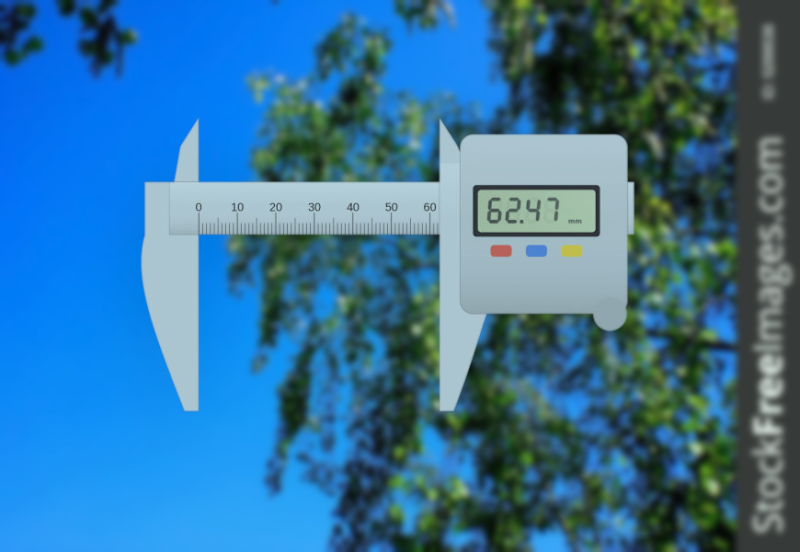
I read 62.47 mm
